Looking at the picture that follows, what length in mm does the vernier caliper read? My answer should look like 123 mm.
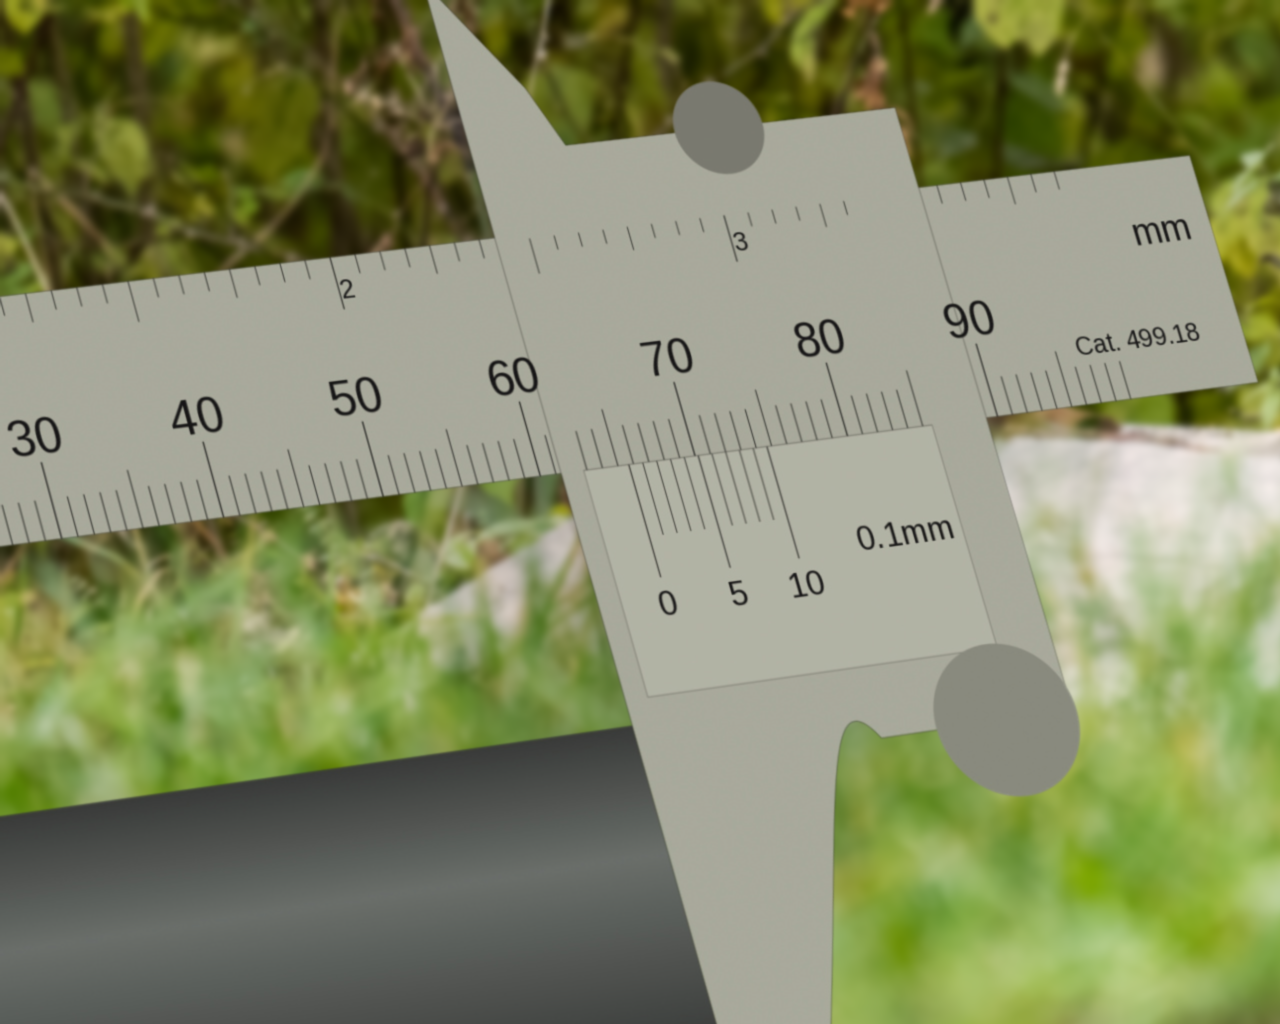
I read 65.7 mm
